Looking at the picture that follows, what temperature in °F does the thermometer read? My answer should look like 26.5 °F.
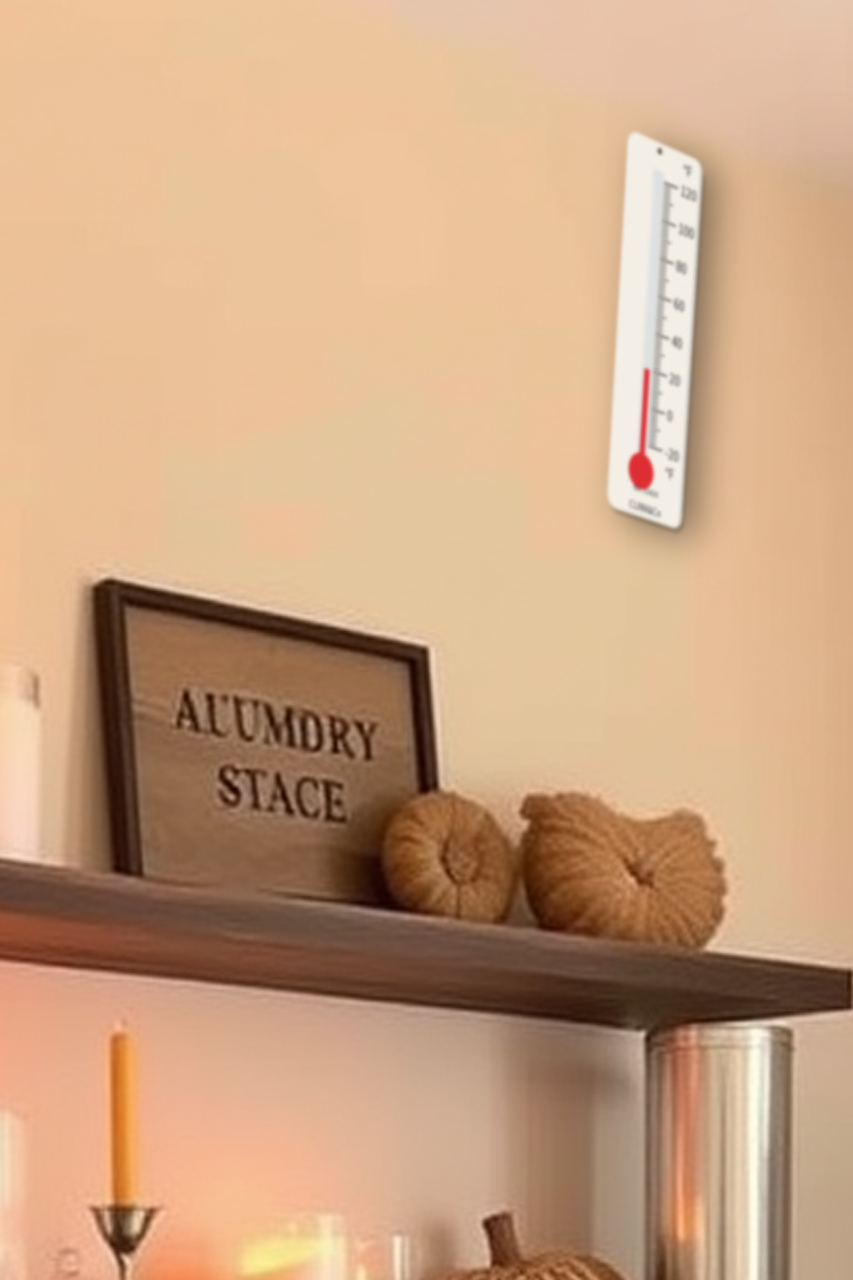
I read 20 °F
